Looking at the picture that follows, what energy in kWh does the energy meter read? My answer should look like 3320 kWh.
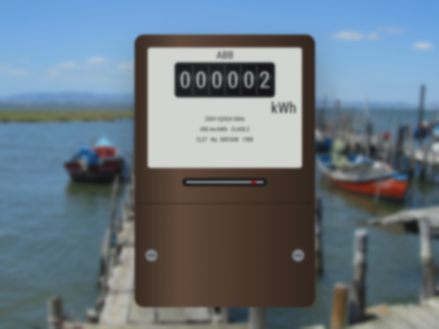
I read 2 kWh
